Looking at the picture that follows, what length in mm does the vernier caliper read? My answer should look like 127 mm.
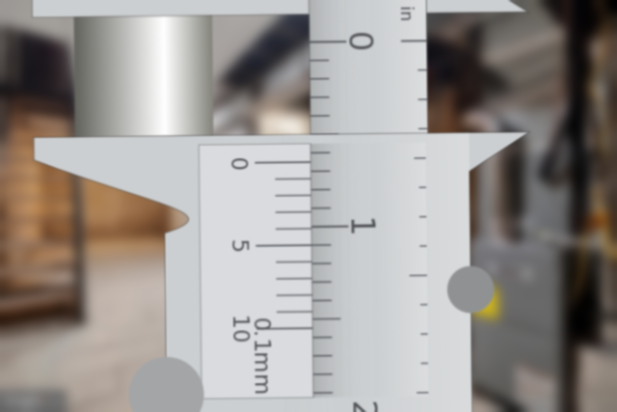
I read 6.5 mm
